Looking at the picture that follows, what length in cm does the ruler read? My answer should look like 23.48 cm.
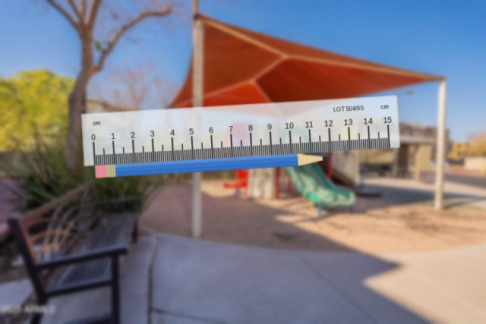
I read 12 cm
